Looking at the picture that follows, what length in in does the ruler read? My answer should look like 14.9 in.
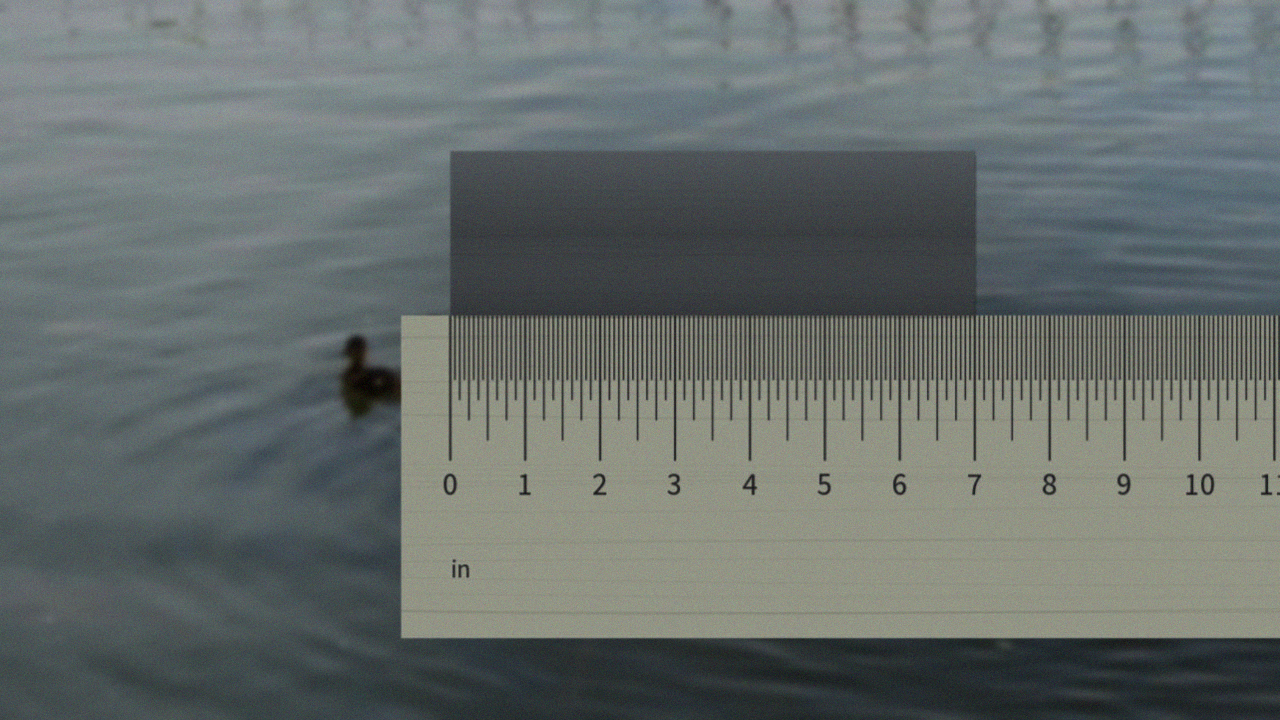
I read 7 in
